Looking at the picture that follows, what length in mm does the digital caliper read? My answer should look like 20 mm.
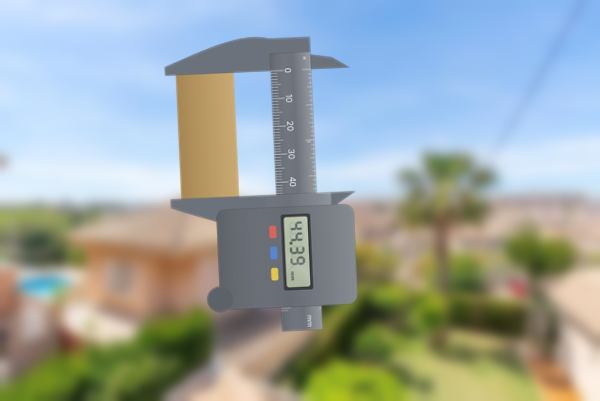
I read 44.39 mm
